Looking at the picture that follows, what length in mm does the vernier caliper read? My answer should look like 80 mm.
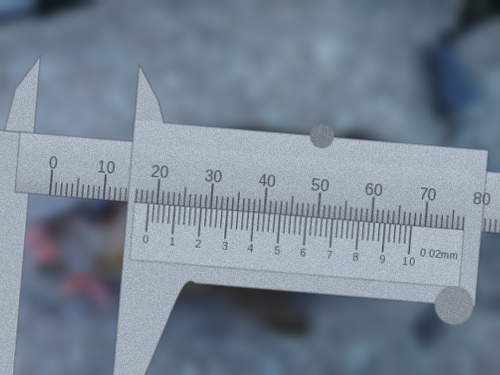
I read 18.4 mm
